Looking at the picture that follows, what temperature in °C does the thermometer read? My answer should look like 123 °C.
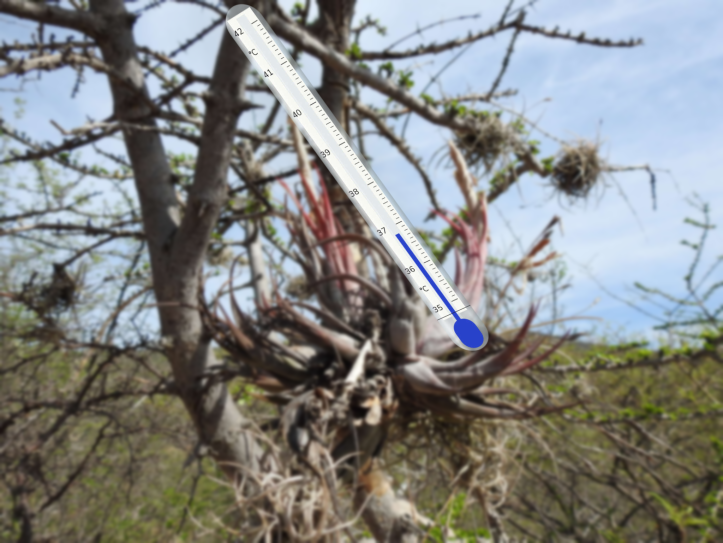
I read 36.8 °C
